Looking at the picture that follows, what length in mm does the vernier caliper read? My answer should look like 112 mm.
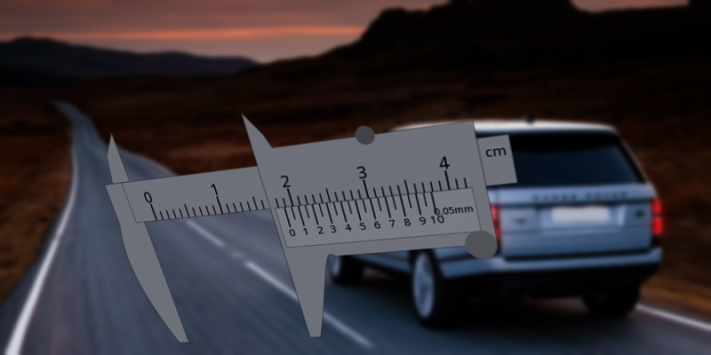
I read 18.8 mm
